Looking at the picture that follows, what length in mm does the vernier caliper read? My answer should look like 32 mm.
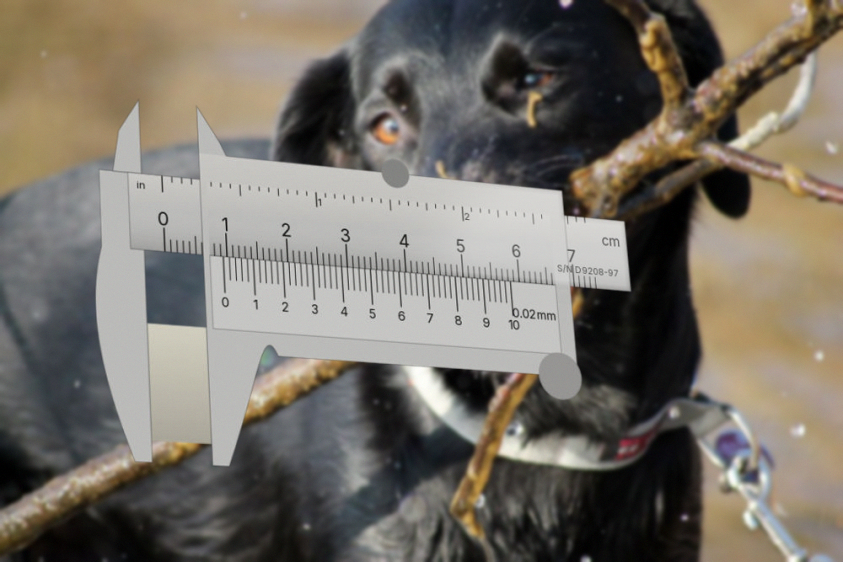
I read 9.4 mm
